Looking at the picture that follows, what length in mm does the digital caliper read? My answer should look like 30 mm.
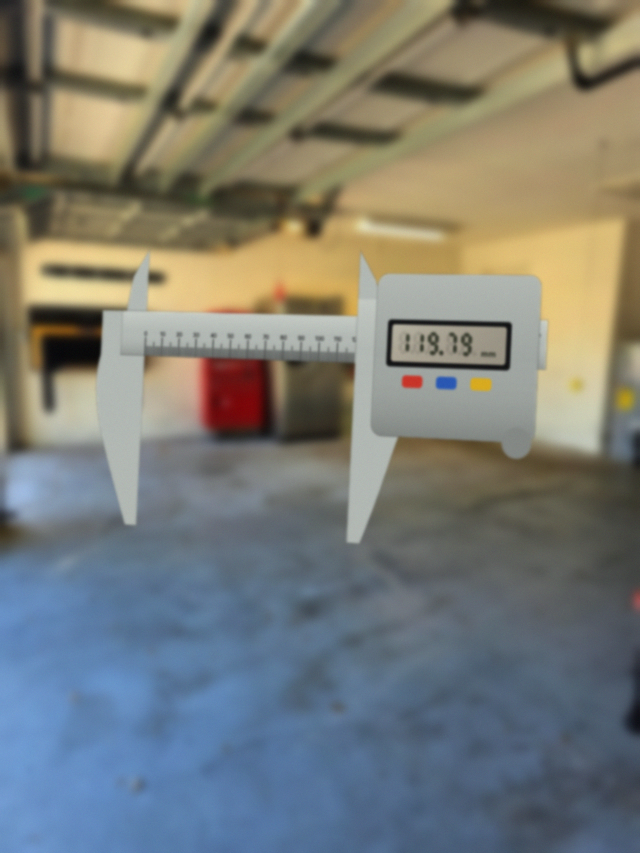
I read 119.79 mm
